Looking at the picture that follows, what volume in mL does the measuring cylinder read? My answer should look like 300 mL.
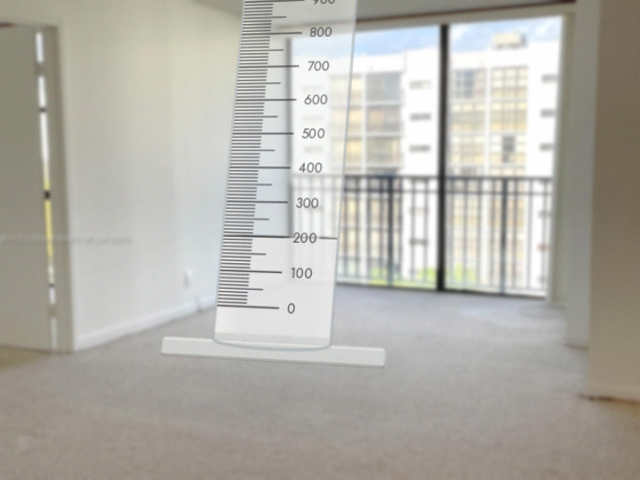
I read 200 mL
